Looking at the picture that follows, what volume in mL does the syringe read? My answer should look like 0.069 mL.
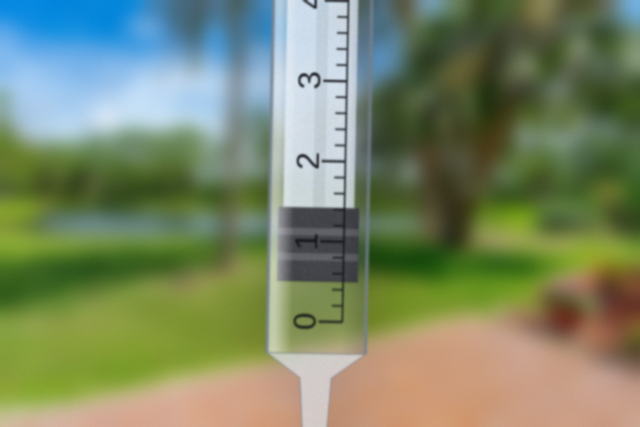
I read 0.5 mL
